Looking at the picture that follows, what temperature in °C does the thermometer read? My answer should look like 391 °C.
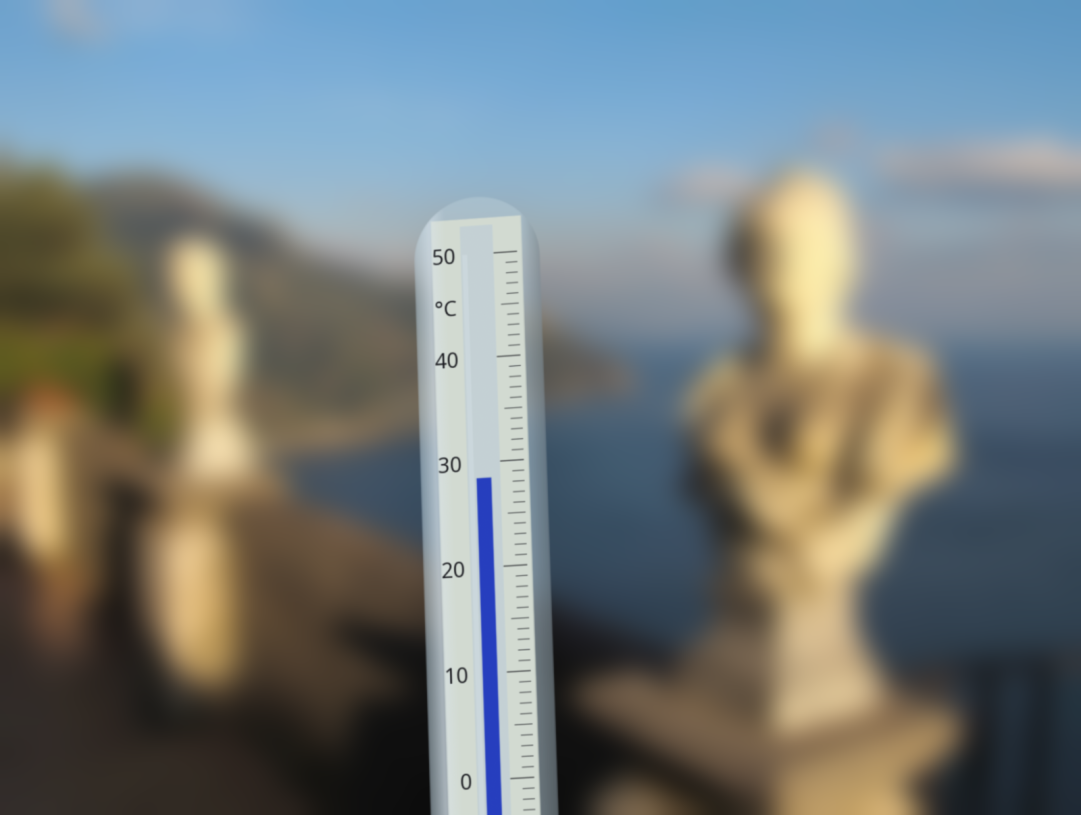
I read 28.5 °C
